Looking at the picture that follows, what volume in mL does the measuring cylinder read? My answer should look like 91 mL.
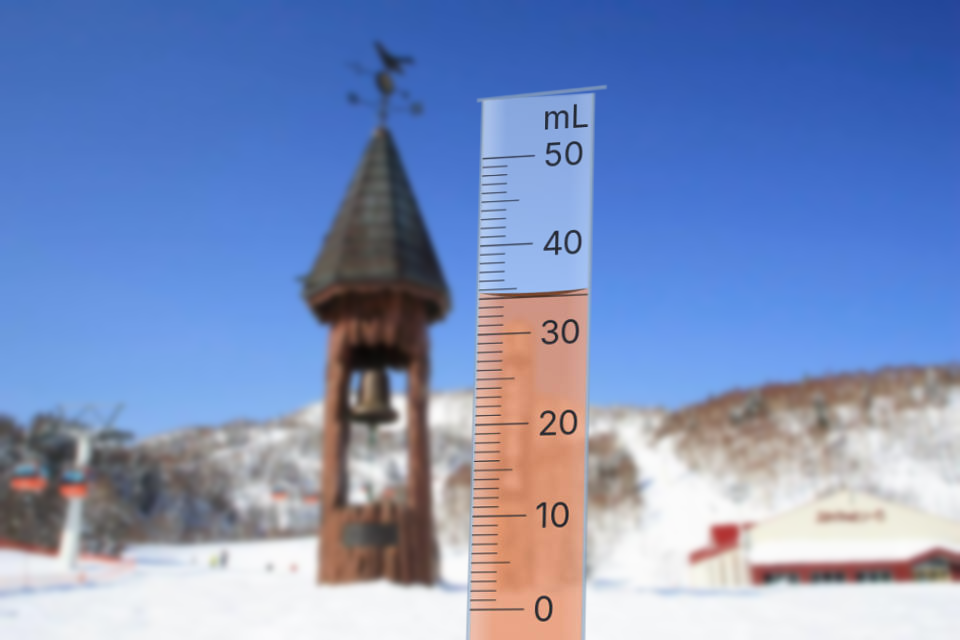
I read 34 mL
